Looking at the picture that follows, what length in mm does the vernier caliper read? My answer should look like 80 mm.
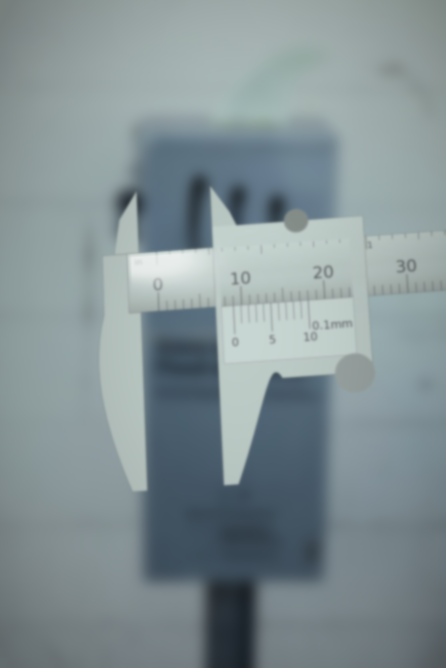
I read 9.0 mm
